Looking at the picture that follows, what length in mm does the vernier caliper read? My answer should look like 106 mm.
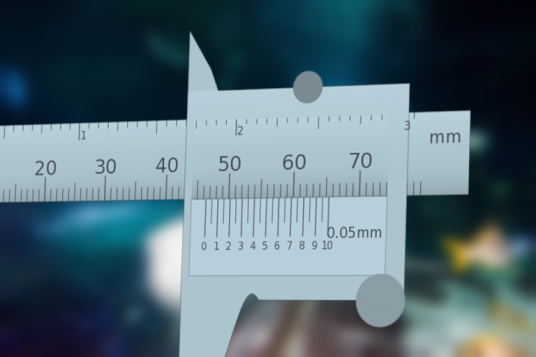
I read 46.4 mm
